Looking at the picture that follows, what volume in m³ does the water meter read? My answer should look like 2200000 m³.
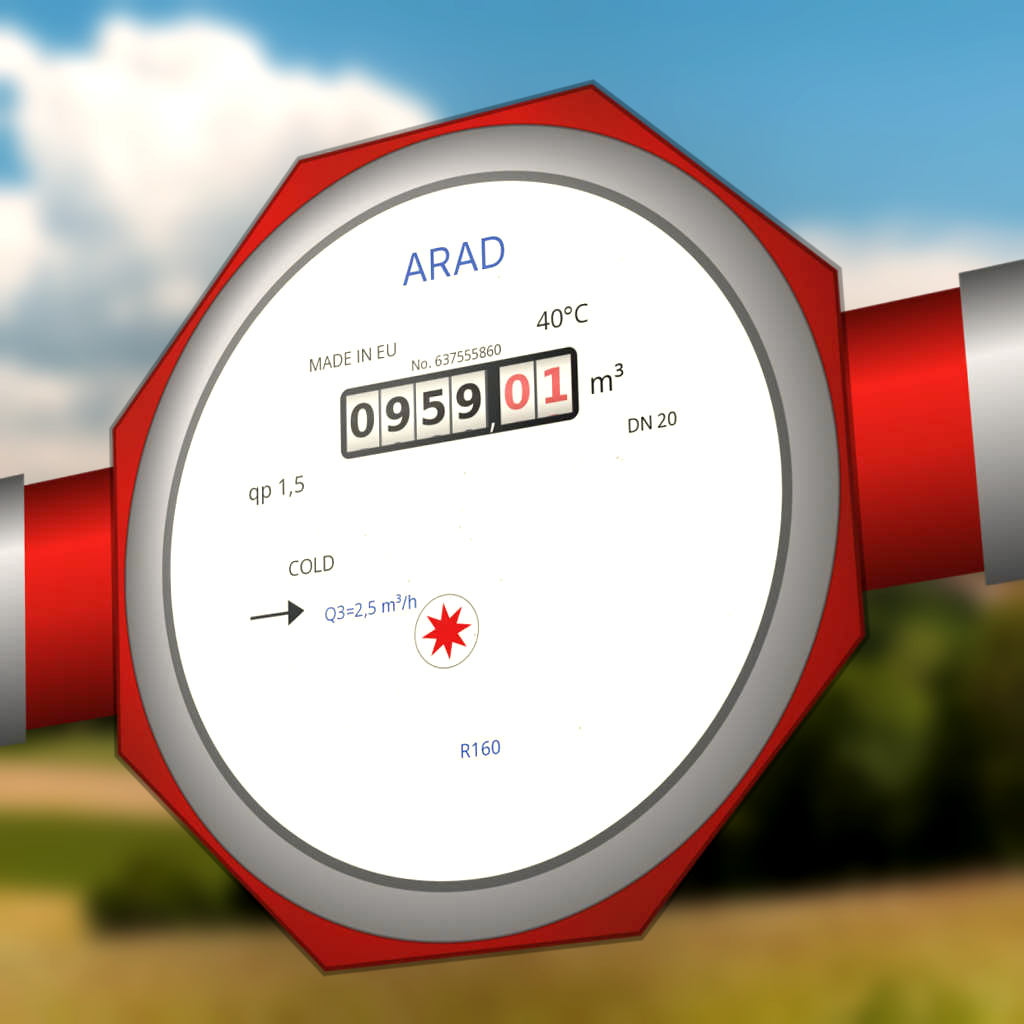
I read 959.01 m³
